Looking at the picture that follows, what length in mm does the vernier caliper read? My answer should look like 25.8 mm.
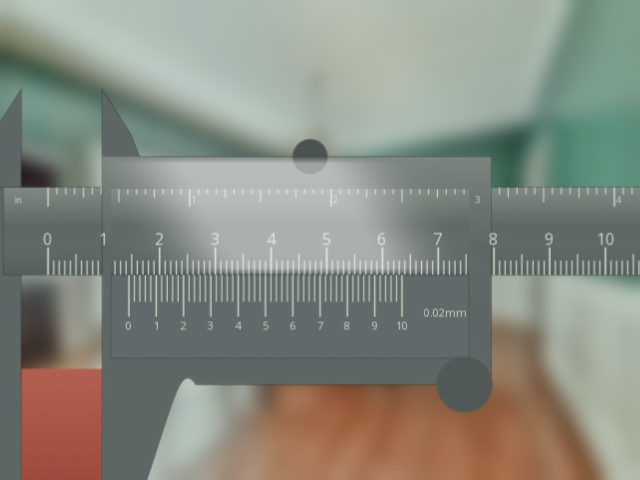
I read 14.5 mm
